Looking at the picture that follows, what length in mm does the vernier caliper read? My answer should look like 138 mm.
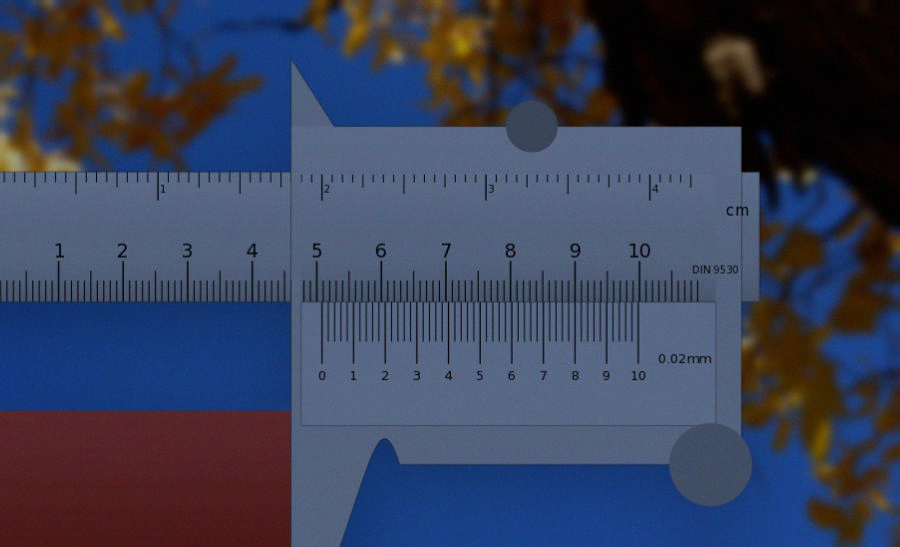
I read 50.8 mm
